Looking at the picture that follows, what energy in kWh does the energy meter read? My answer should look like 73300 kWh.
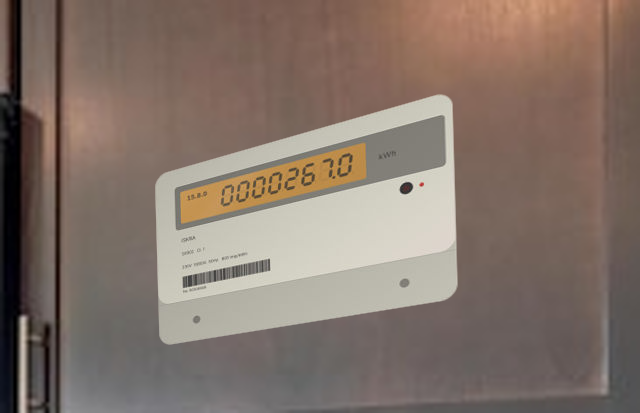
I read 267.0 kWh
